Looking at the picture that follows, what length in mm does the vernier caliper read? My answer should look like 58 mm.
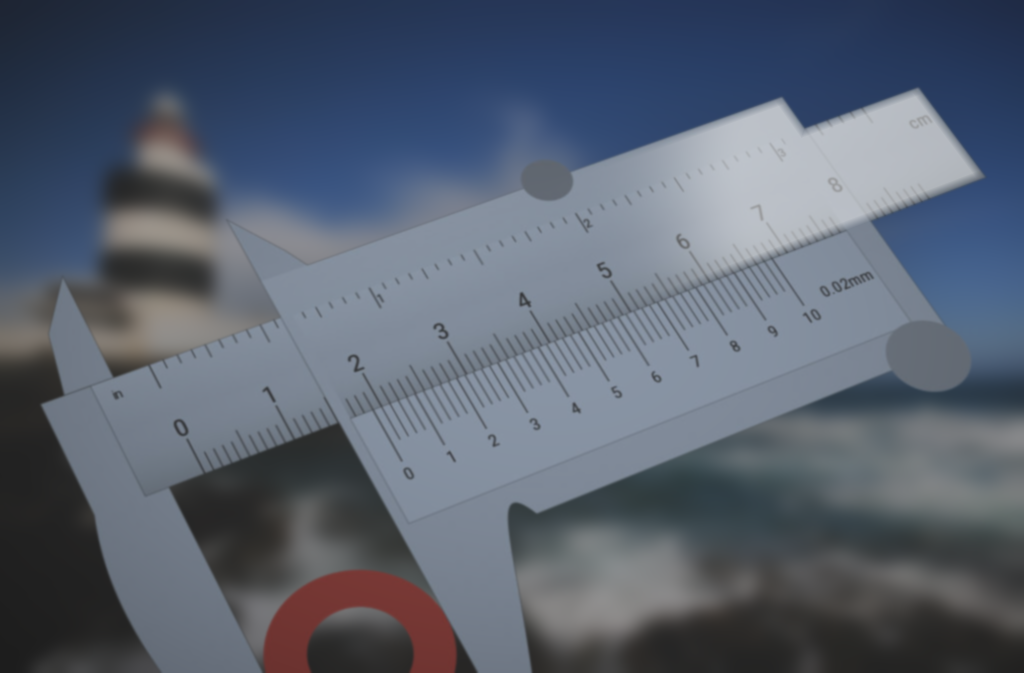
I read 19.0 mm
